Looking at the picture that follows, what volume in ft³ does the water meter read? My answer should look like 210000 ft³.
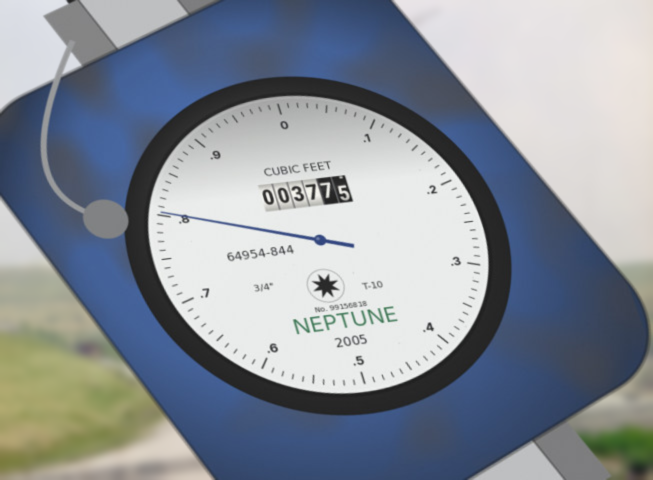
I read 3774.80 ft³
